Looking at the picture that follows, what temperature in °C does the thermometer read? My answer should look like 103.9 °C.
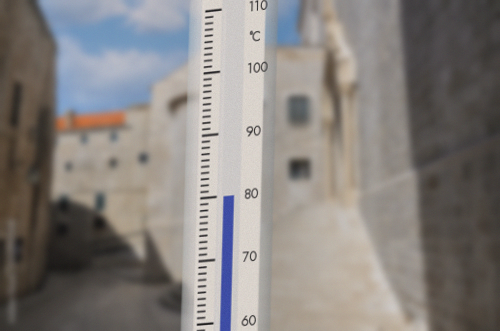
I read 80 °C
